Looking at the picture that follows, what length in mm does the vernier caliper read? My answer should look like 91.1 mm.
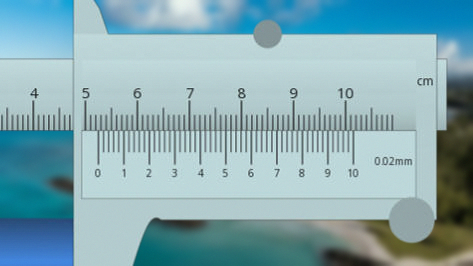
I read 52.5 mm
